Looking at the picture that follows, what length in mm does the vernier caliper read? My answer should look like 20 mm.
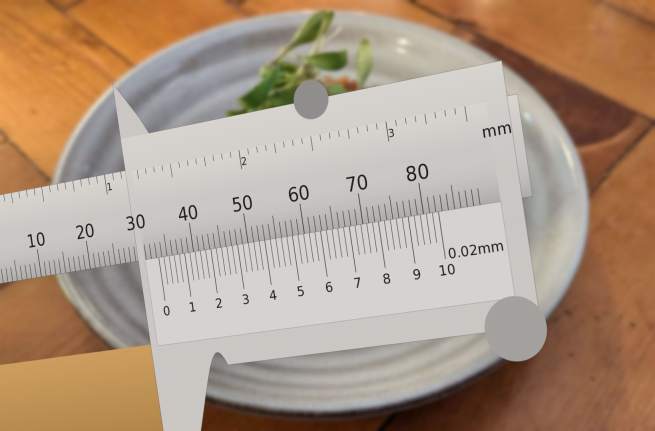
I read 33.4 mm
